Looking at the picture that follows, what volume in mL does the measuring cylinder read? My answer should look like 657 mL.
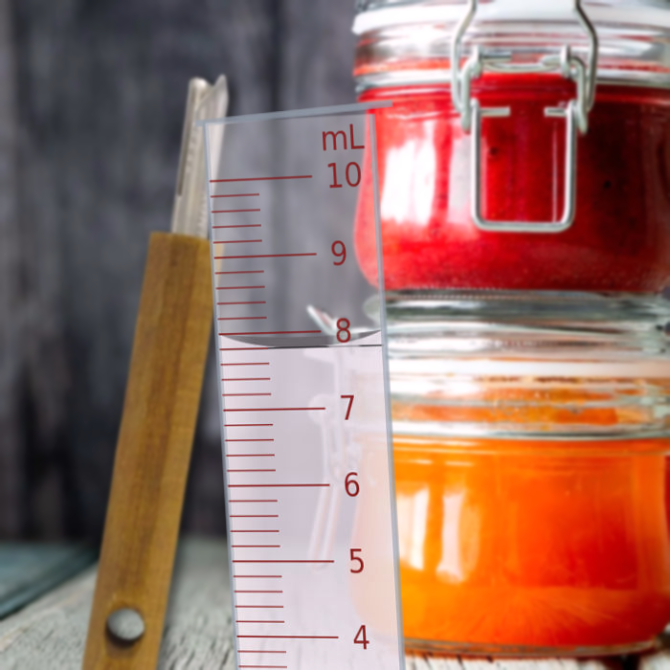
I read 7.8 mL
